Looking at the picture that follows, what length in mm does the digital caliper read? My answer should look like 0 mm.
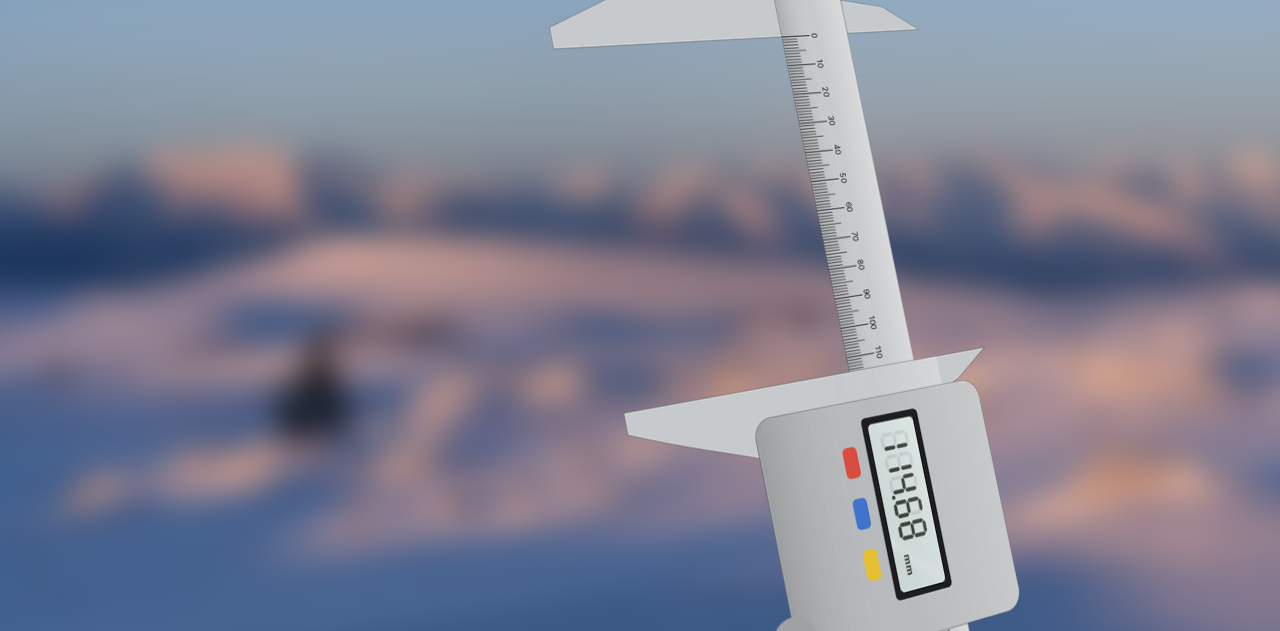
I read 114.68 mm
